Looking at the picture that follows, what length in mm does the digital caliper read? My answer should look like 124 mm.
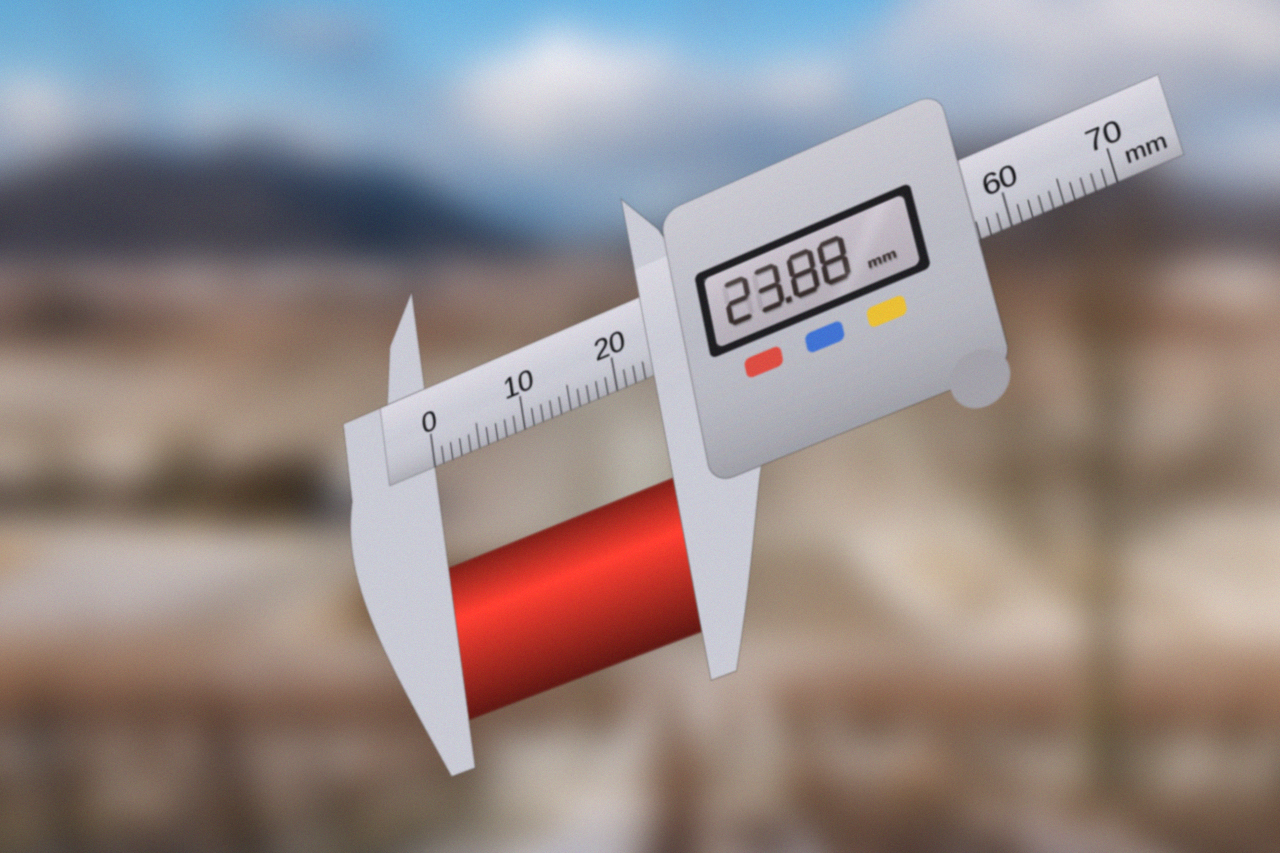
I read 23.88 mm
